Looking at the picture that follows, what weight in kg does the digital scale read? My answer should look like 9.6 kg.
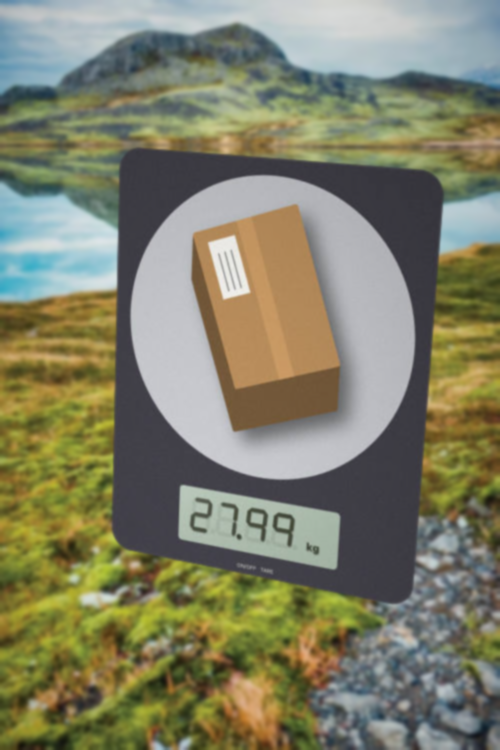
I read 27.99 kg
